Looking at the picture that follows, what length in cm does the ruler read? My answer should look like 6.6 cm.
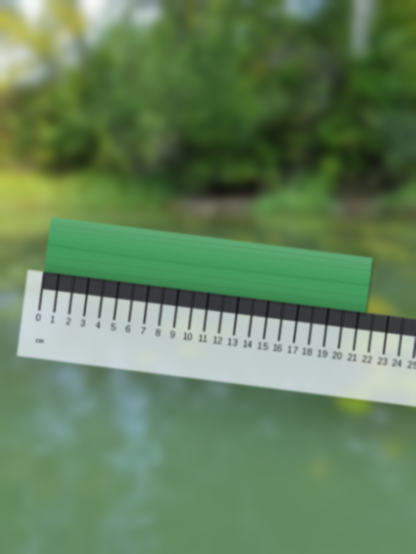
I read 21.5 cm
